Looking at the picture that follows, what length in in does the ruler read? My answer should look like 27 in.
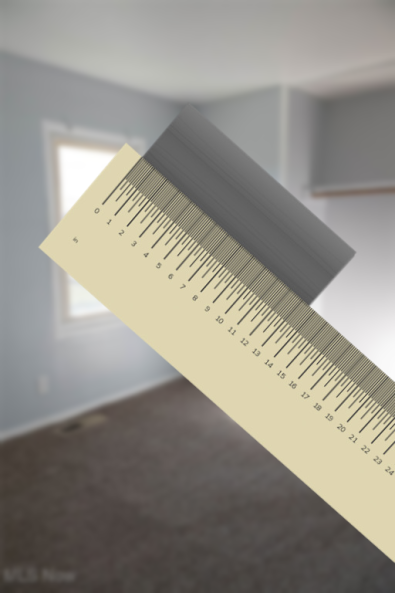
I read 13.5 in
